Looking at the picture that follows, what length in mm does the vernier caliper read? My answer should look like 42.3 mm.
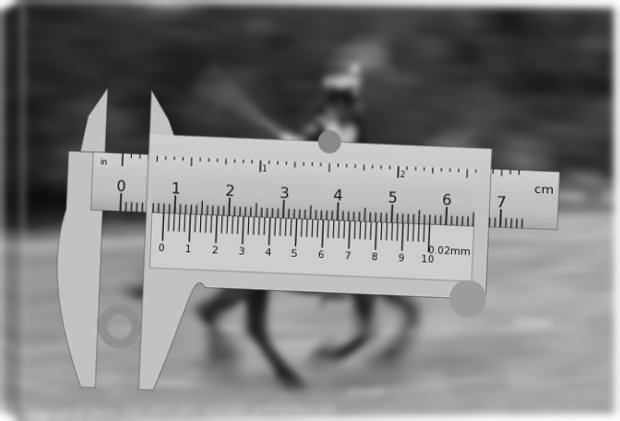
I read 8.0 mm
